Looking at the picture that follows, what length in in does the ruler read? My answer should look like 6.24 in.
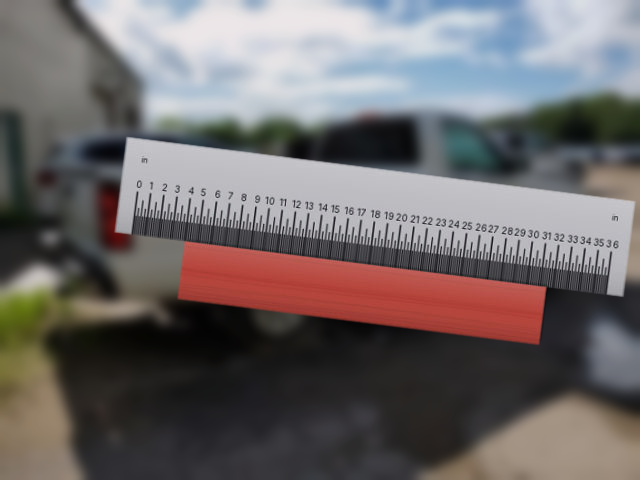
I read 27.5 in
